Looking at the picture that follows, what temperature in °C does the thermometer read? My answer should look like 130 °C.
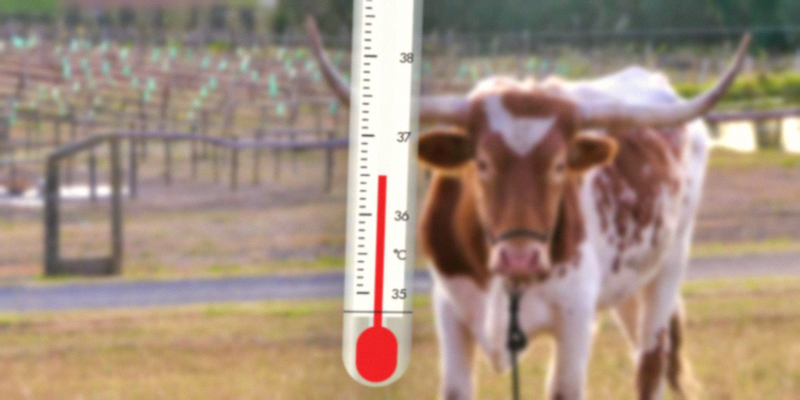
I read 36.5 °C
